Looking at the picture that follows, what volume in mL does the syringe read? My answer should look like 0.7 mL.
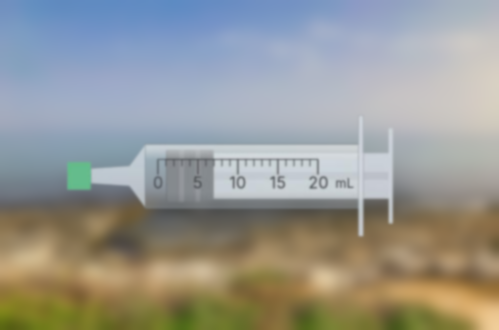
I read 1 mL
